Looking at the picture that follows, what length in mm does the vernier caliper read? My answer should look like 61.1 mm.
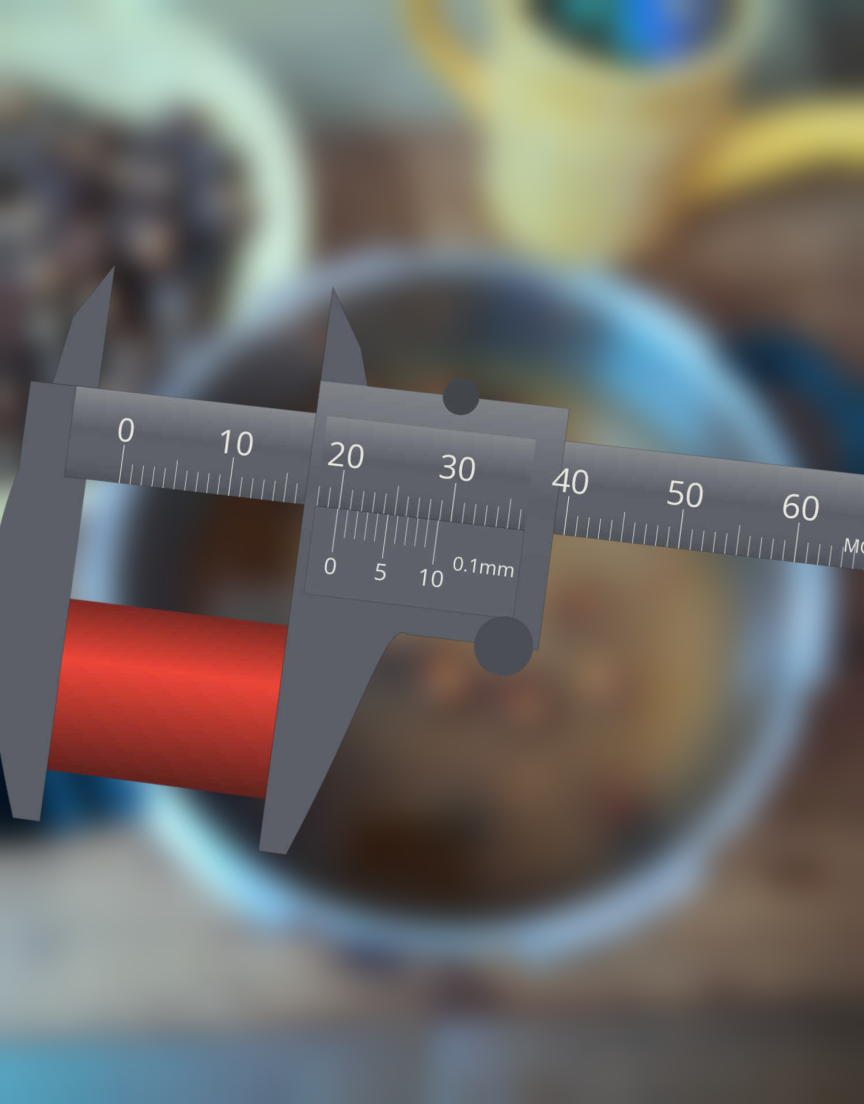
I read 19.9 mm
